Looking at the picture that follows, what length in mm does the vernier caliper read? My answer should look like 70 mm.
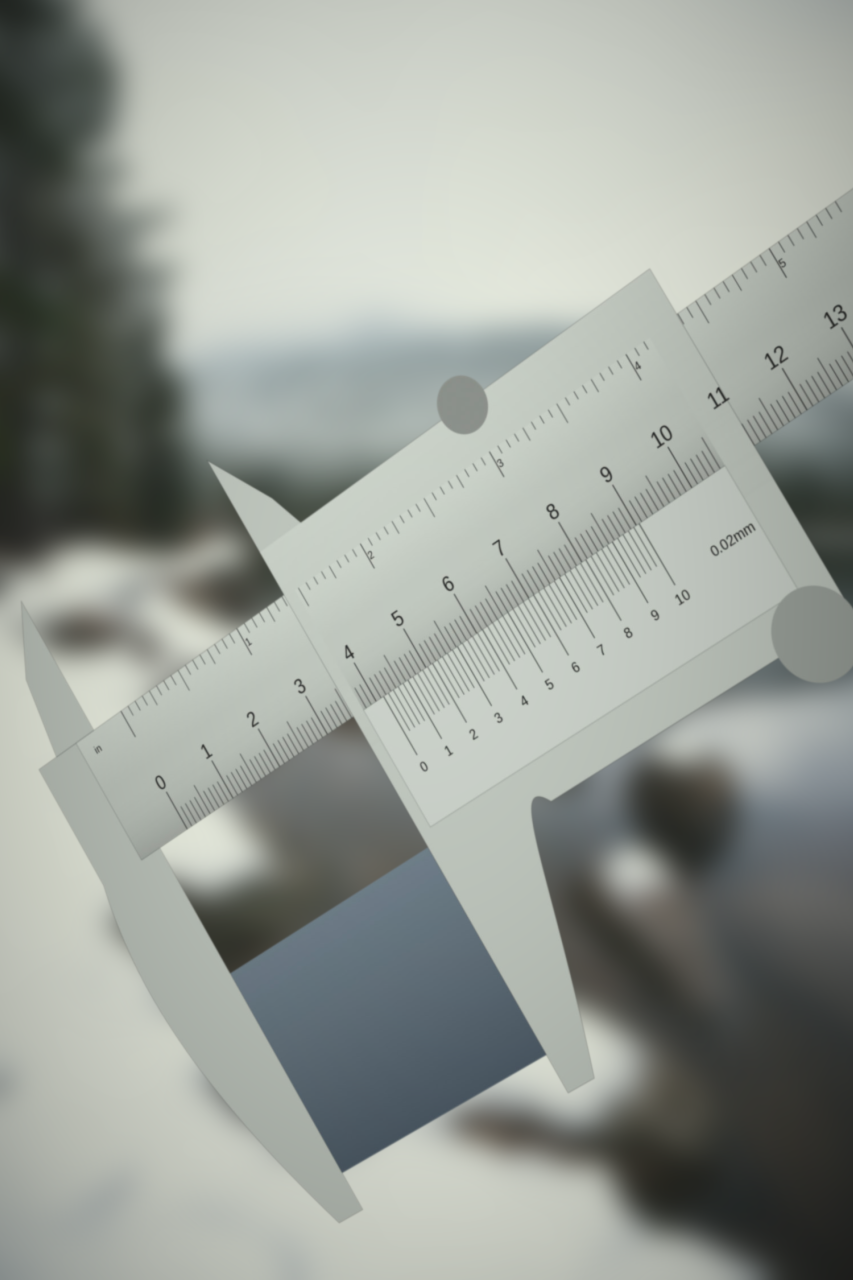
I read 41.5 mm
